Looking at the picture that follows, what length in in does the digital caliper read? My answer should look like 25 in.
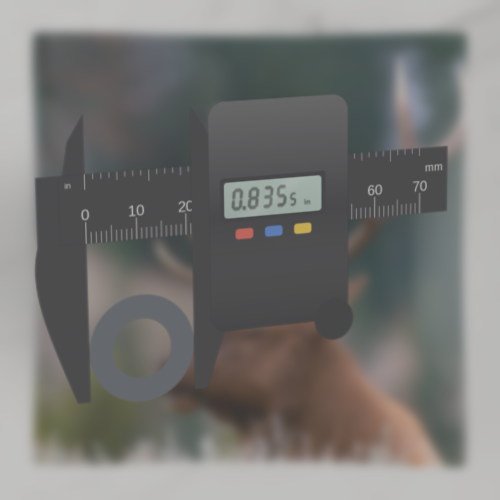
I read 0.8355 in
